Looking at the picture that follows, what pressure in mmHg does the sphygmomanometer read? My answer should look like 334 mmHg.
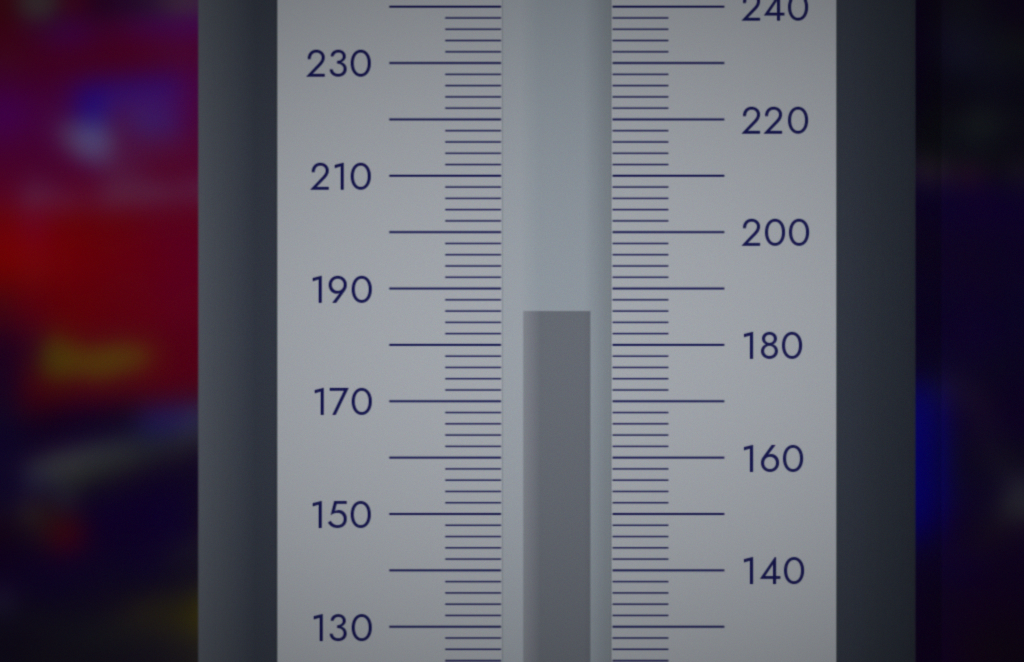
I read 186 mmHg
